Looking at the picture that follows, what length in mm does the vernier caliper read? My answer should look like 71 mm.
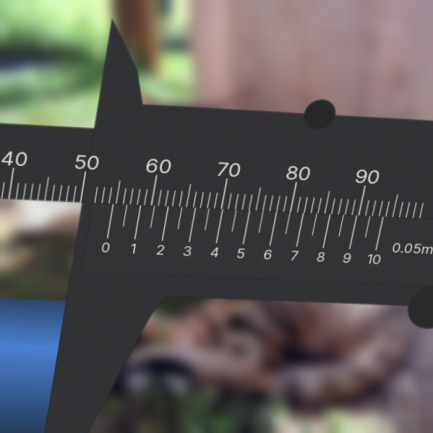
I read 54.6 mm
